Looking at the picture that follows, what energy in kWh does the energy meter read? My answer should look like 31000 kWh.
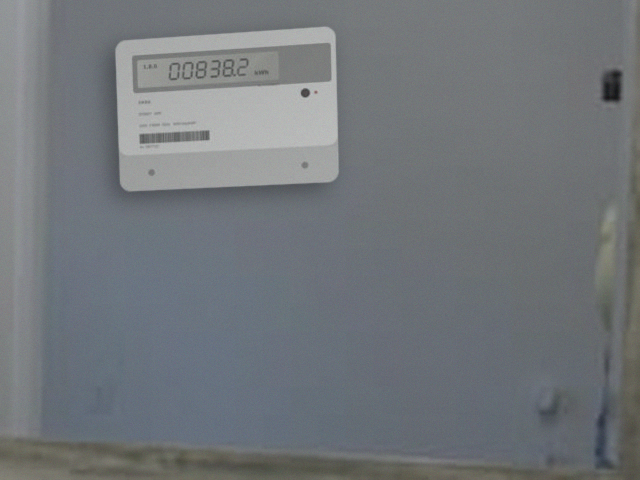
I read 838.2 kWh
